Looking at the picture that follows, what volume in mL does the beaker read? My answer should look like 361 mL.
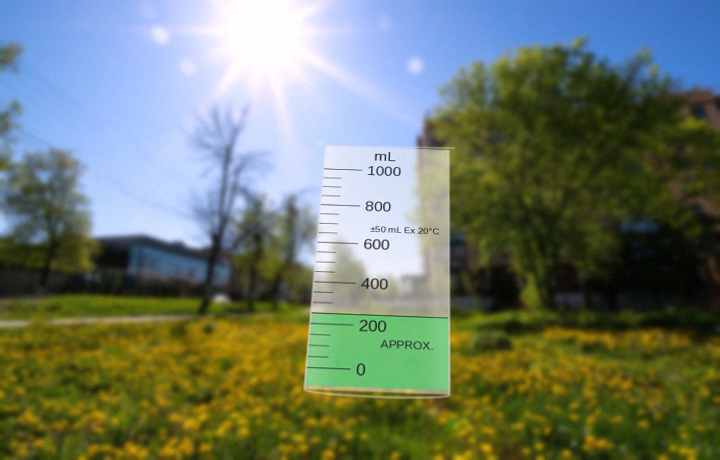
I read 250 mL
